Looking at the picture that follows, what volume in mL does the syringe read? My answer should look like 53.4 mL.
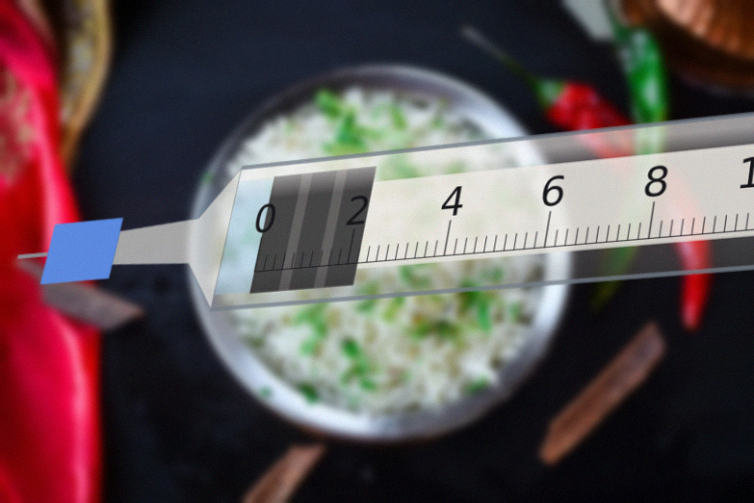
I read 0 mL
